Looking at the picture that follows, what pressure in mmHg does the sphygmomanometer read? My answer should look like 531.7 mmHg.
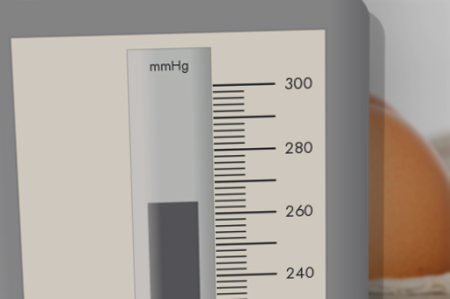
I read 264 mmHg
